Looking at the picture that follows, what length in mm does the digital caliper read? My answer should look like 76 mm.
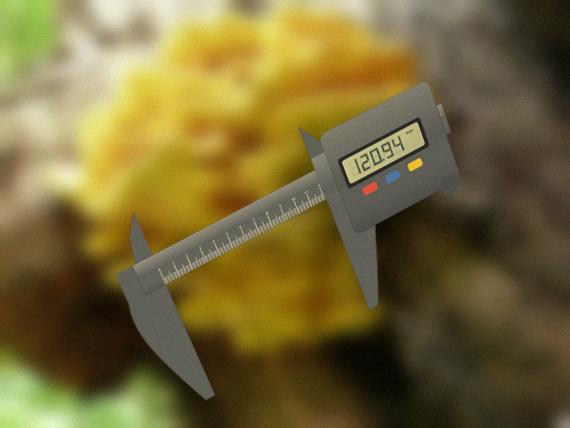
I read 120.94 mm
